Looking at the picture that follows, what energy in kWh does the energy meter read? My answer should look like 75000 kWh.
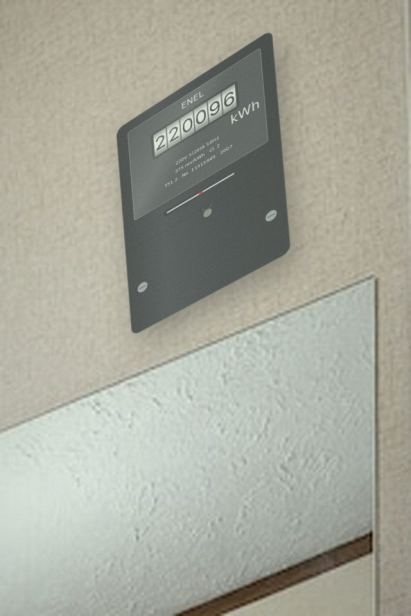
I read 220096 kWh
